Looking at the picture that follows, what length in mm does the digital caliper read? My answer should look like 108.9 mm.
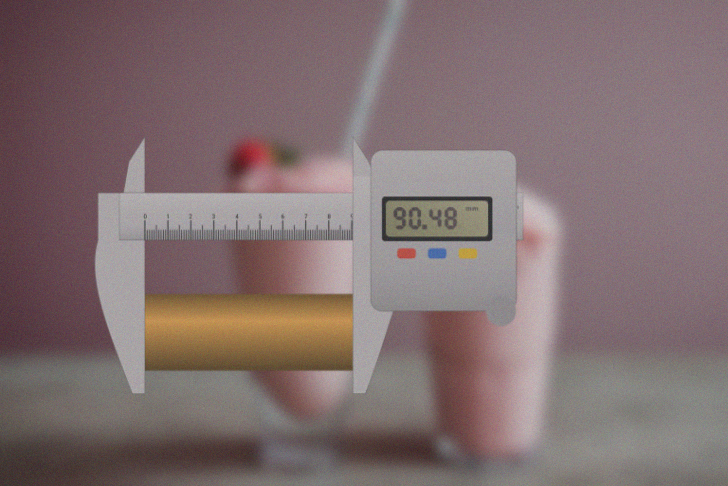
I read 90.48 mm
